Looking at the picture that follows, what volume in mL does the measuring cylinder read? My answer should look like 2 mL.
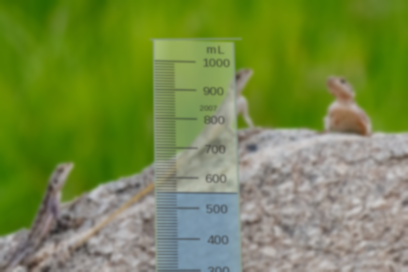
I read 550 mL
